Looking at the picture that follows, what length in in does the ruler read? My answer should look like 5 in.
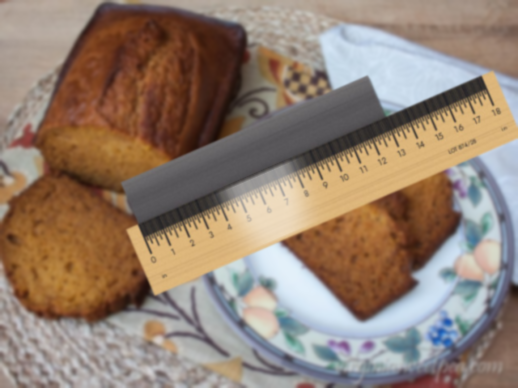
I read 13 in
